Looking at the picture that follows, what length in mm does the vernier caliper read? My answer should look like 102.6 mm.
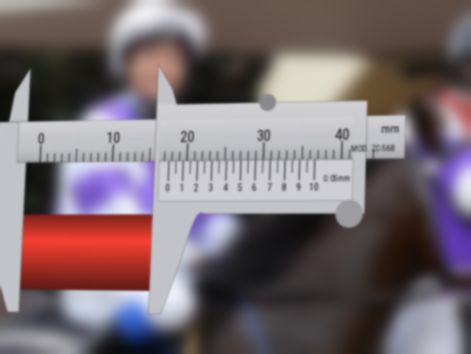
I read 17.6 mm
